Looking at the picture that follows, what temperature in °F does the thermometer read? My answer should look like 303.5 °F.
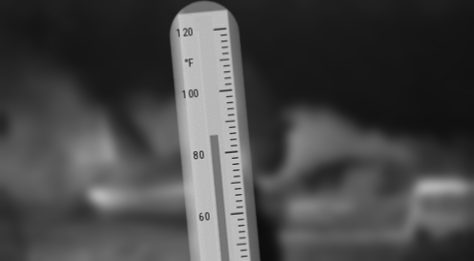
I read 86 °F
